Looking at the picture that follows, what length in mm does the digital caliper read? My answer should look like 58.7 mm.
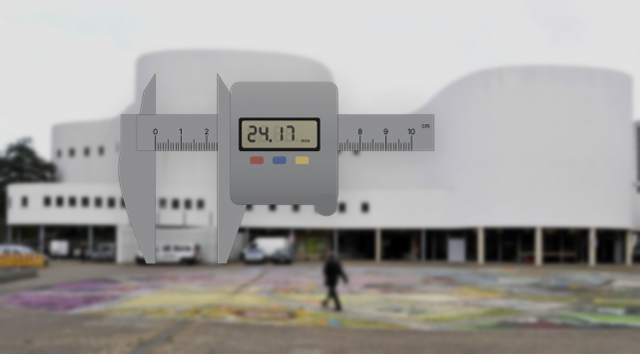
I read 24.17 mm
